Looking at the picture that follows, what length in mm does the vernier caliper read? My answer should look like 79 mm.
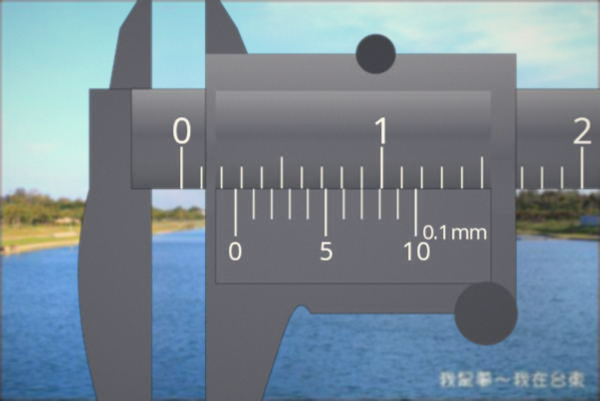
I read 2.7 mm
